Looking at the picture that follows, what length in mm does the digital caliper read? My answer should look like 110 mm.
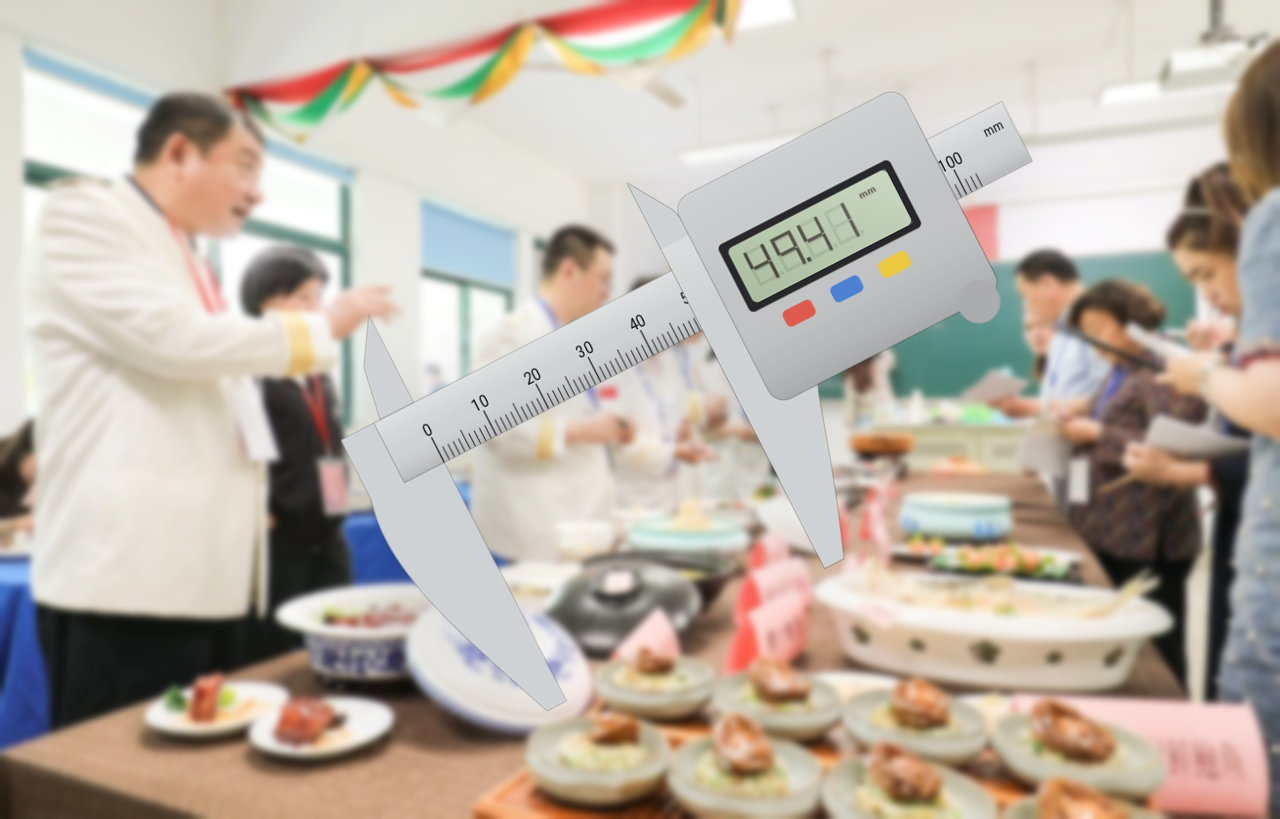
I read 49.41 mm
